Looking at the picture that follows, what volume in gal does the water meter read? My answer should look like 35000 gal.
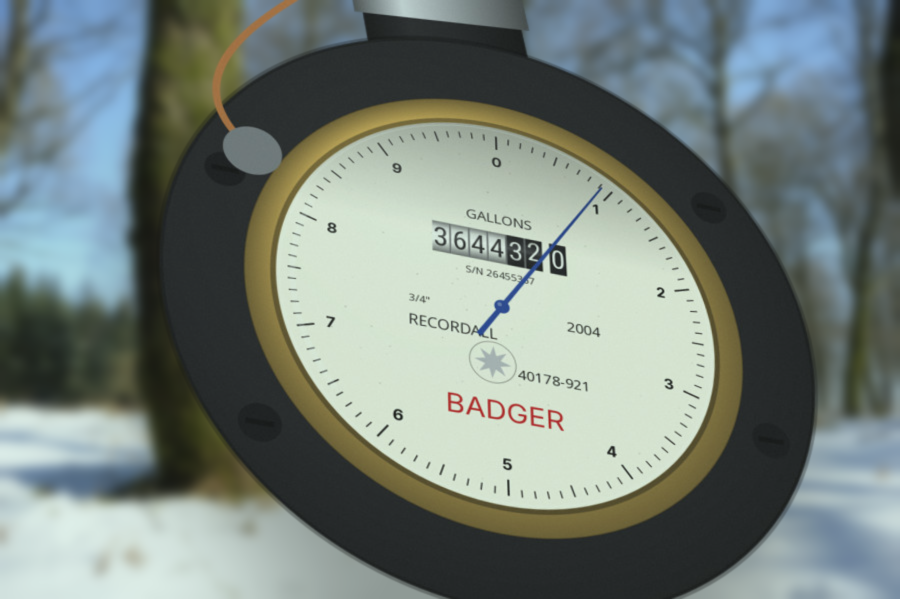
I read 3644320.9 gal
